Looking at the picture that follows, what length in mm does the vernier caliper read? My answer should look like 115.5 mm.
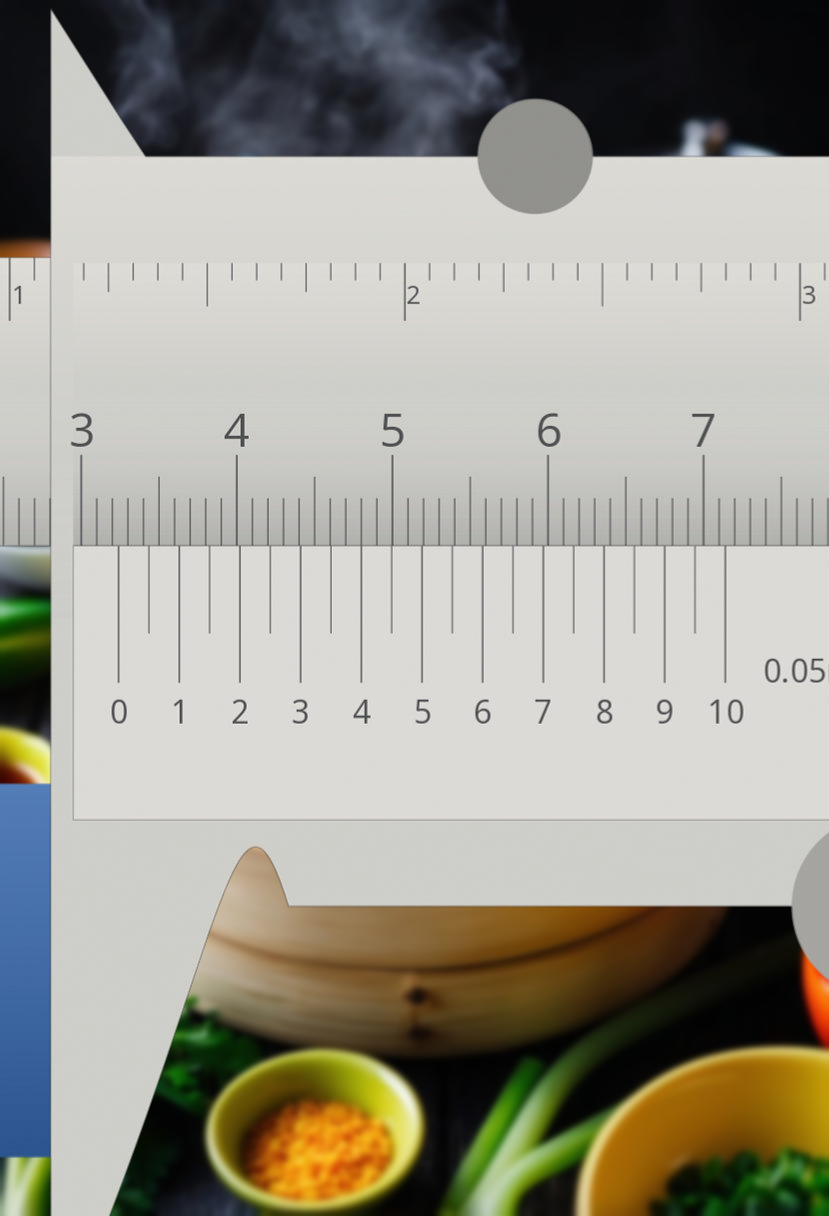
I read 32.4 mm
